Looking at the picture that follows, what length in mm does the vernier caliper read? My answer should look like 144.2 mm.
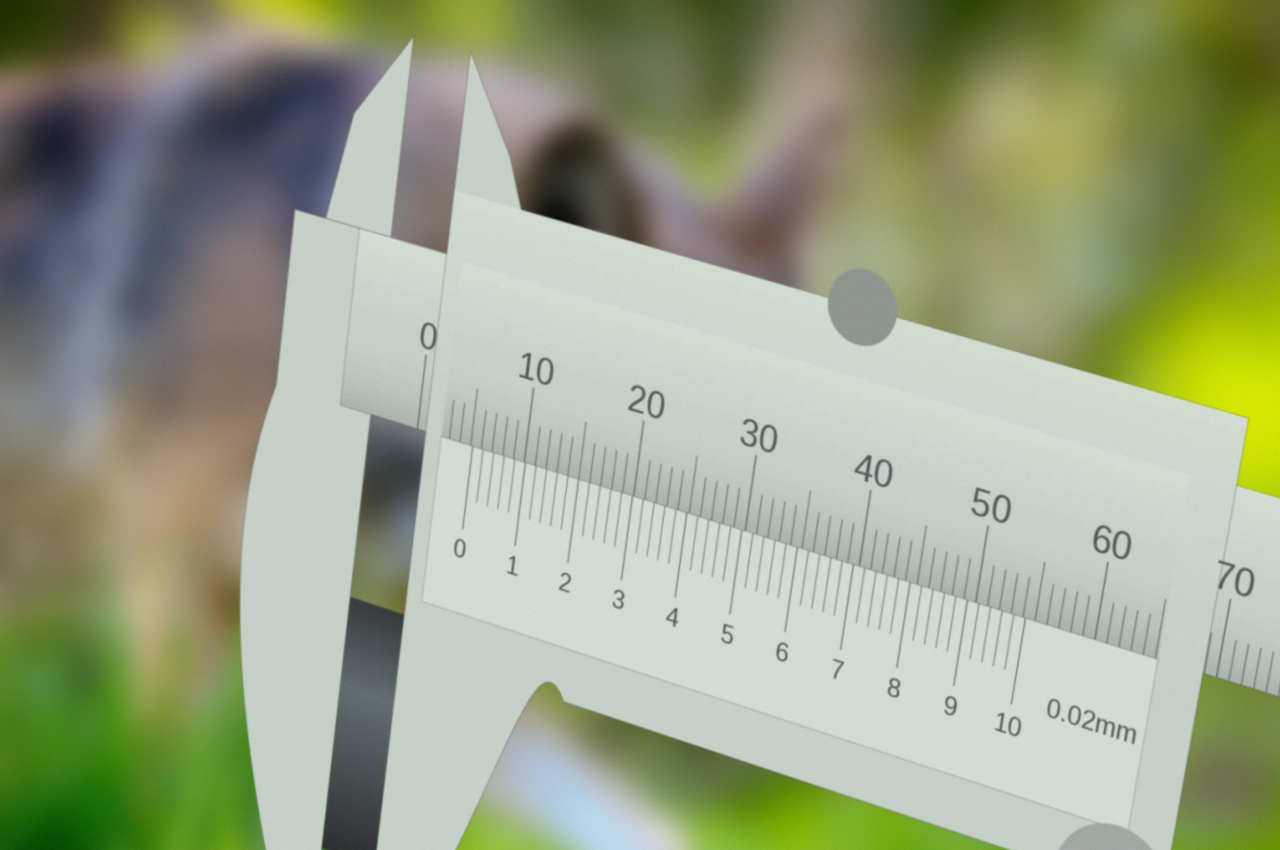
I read 5.2 mm
